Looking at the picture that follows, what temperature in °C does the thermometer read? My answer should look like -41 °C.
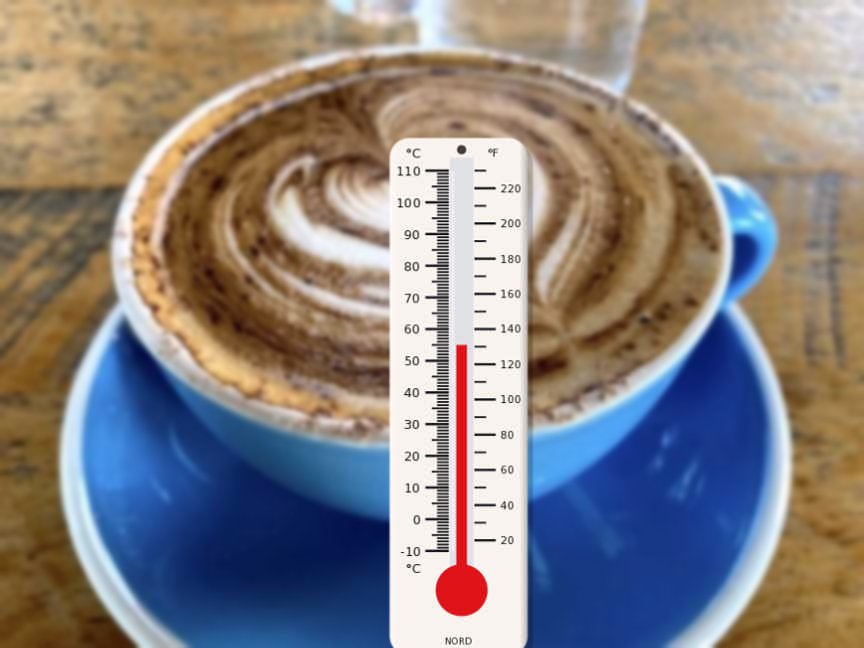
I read 55 °C
